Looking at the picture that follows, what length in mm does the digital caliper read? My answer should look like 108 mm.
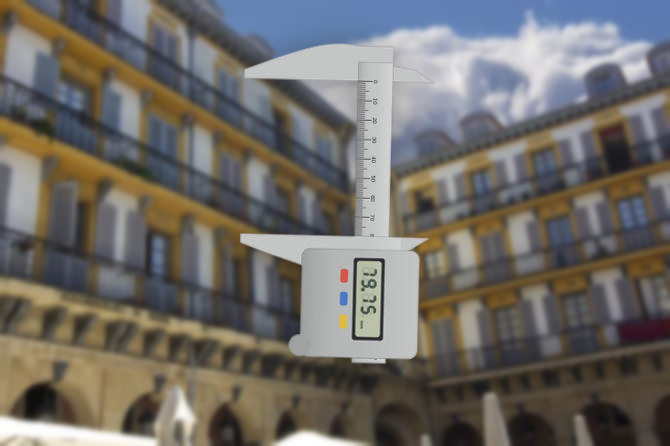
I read 79.75 mm
